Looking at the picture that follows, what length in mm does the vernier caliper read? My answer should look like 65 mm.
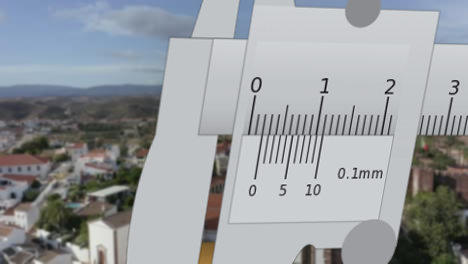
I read 2.0 mm
